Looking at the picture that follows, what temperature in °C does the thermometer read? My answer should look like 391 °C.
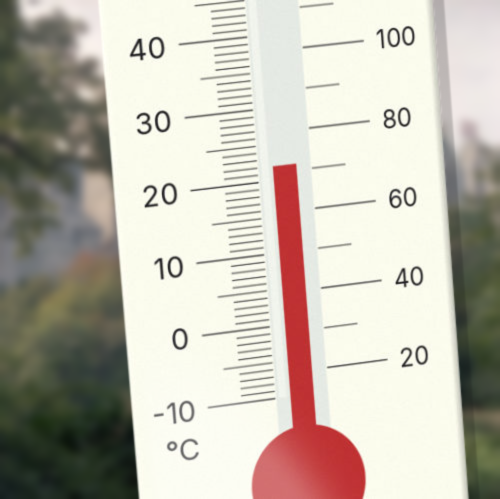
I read 22 °C
